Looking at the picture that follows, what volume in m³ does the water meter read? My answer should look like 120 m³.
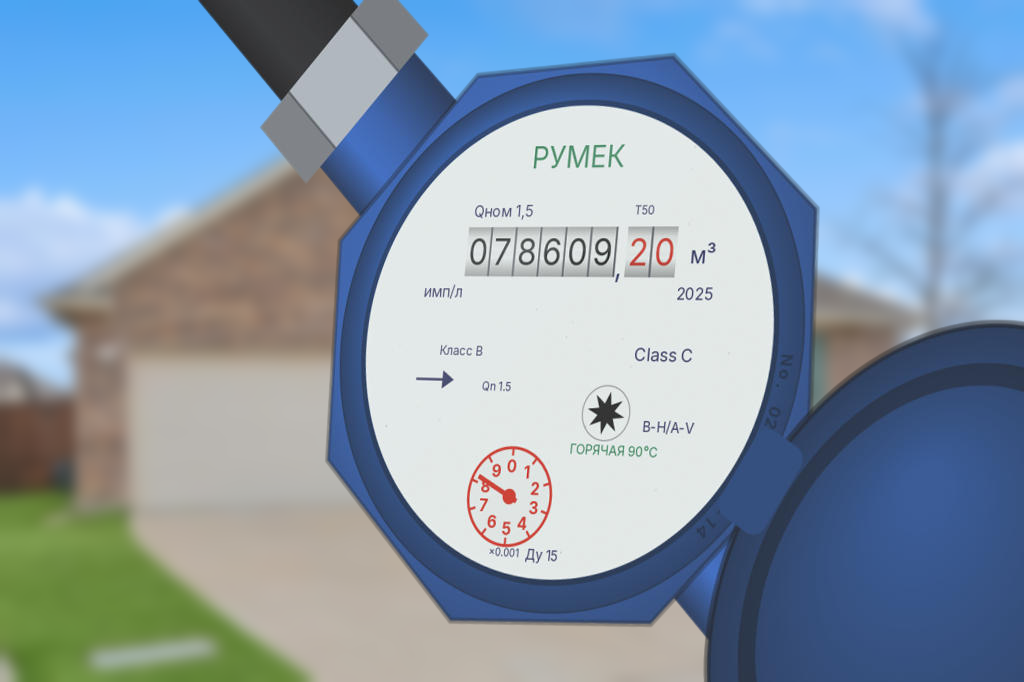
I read 78609.208 m³
